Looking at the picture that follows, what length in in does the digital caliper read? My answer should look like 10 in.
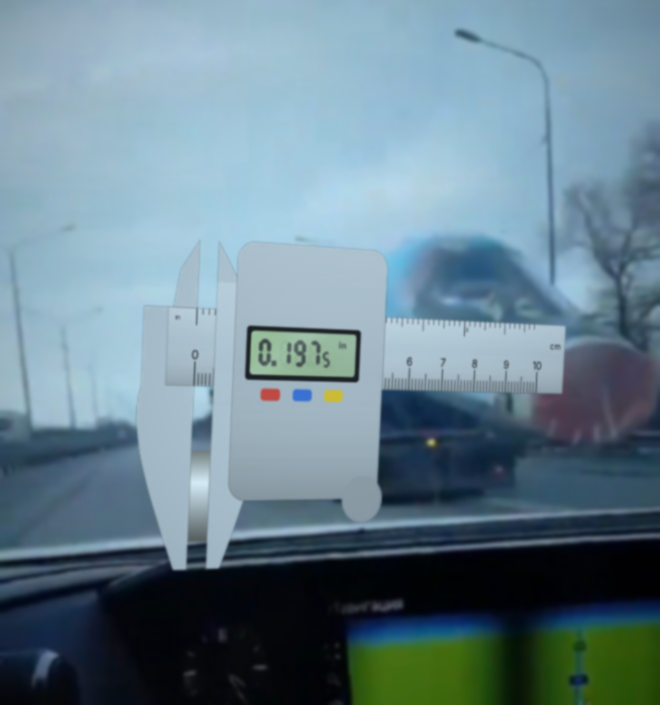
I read 0.1975 in
